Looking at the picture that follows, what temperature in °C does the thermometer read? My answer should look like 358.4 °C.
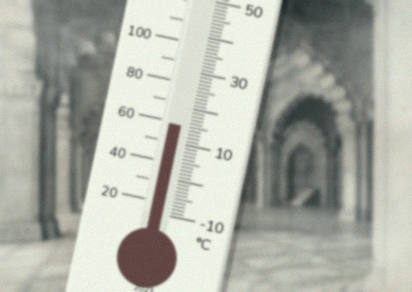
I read 15 °C
